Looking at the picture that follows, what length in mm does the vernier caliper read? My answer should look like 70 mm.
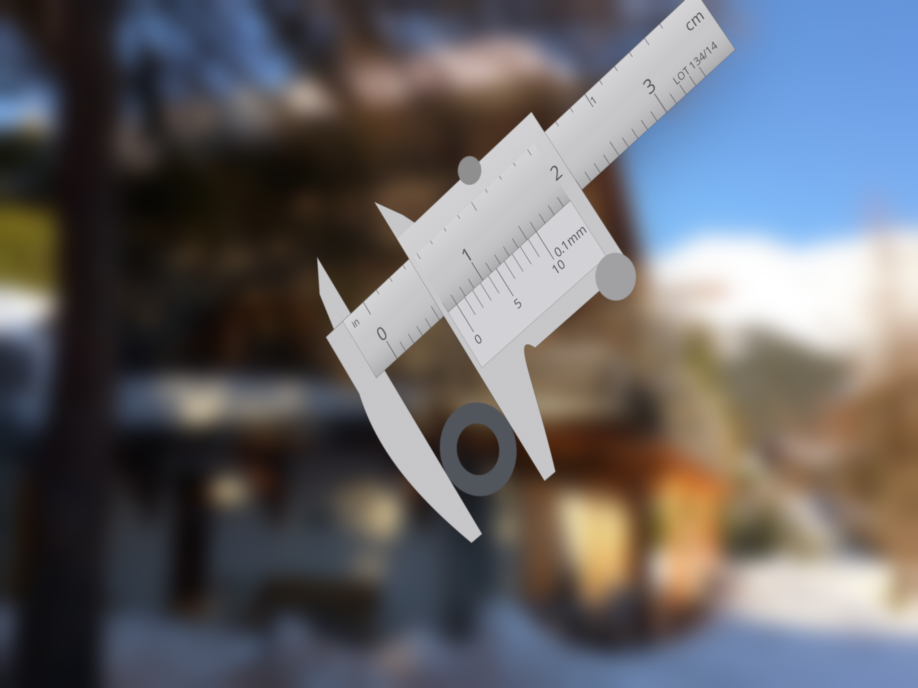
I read 7.0 mm
